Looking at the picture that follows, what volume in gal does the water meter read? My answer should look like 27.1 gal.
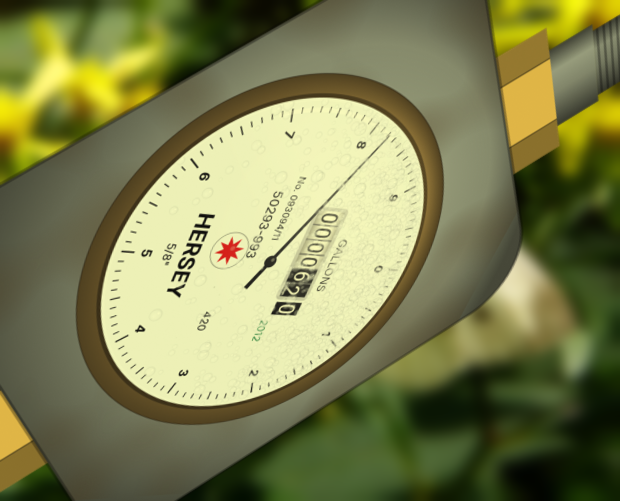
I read 618.2 gal
